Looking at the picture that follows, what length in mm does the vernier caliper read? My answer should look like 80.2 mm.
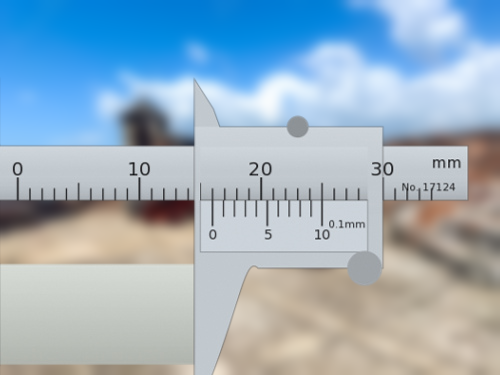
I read 16.0 mm
